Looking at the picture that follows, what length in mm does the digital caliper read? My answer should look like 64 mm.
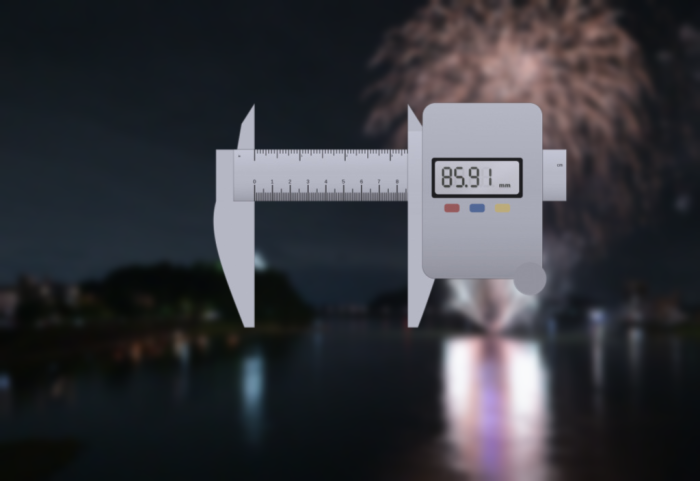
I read 85.91 mm
